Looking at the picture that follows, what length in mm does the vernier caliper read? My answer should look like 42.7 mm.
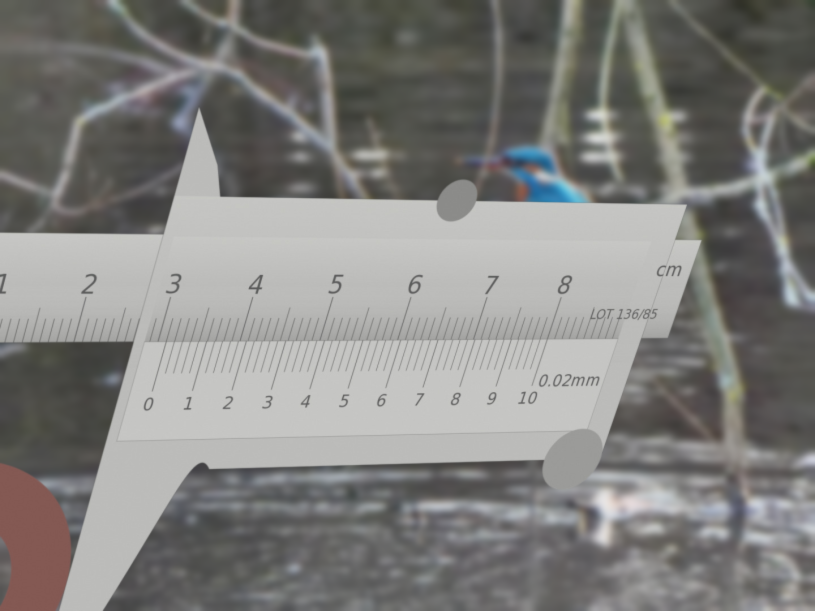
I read 31.0 mm
